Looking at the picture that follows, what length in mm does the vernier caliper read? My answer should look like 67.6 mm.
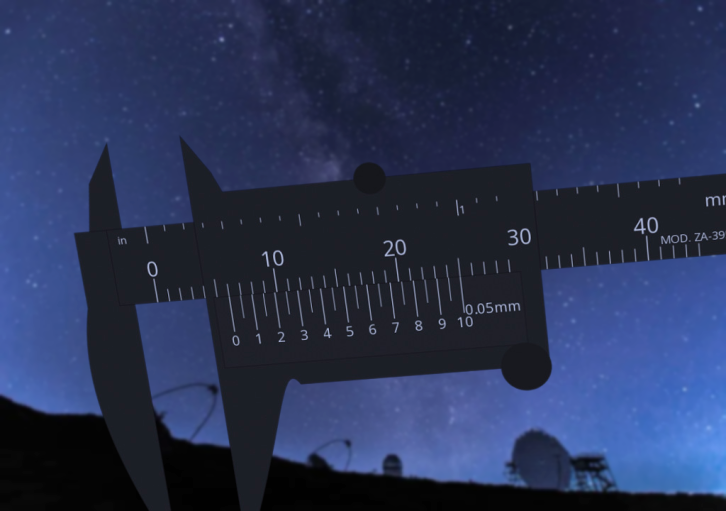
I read 6.0 mm
